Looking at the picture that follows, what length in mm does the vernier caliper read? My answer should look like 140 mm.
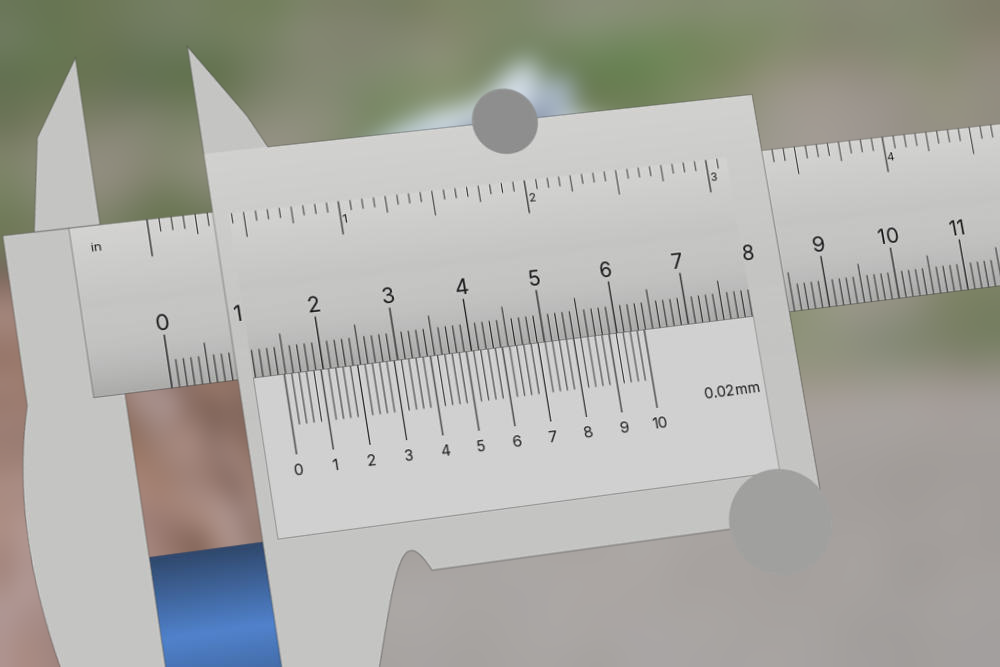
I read 14.8 mm
